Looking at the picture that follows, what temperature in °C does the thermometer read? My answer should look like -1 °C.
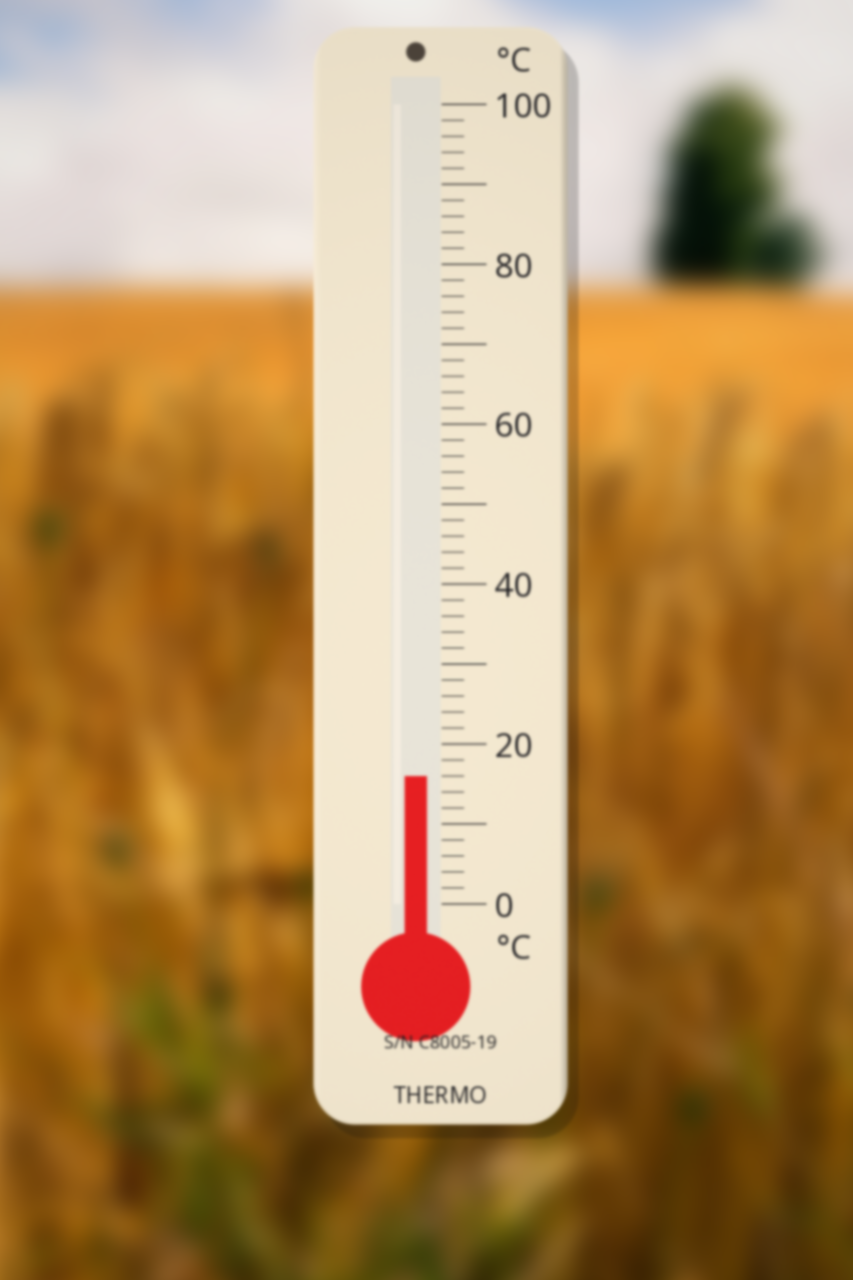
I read 16 °C
